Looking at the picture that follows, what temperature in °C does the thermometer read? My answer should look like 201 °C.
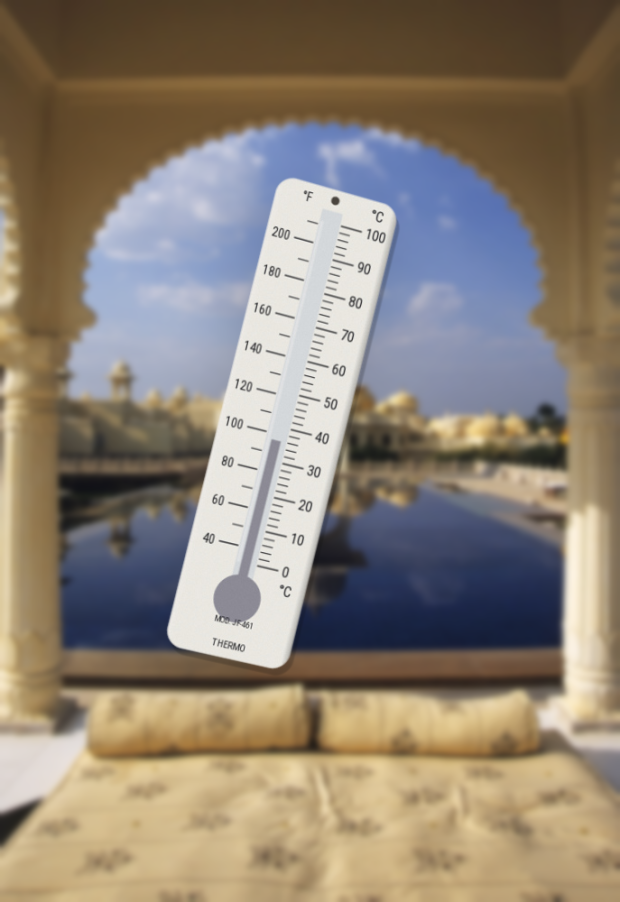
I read 36 °C
